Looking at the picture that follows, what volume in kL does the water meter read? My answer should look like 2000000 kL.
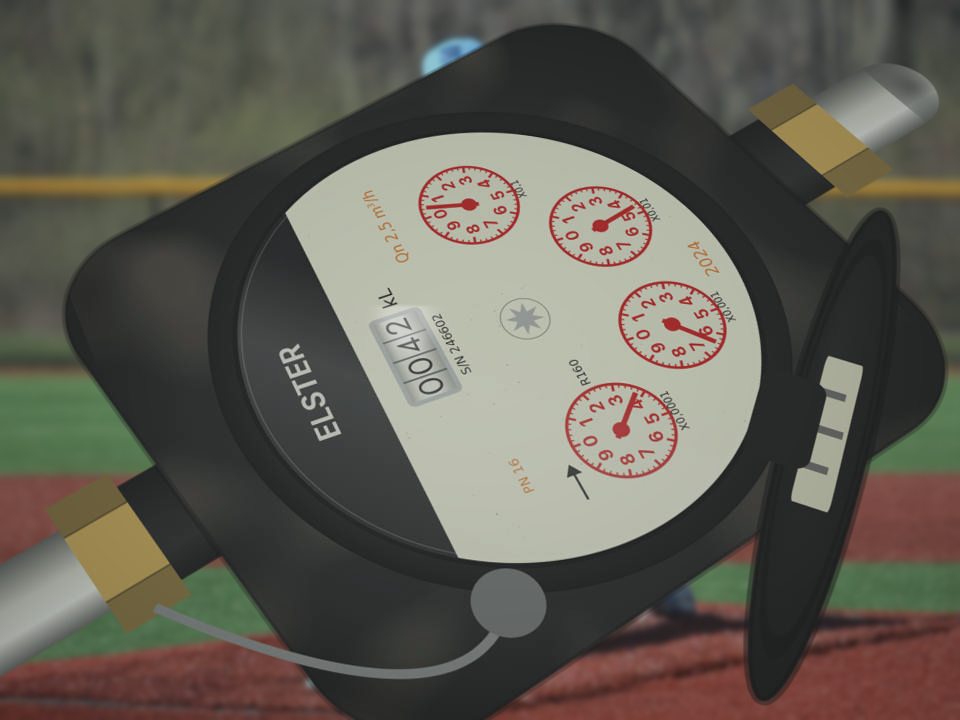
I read 42.0463 kL
